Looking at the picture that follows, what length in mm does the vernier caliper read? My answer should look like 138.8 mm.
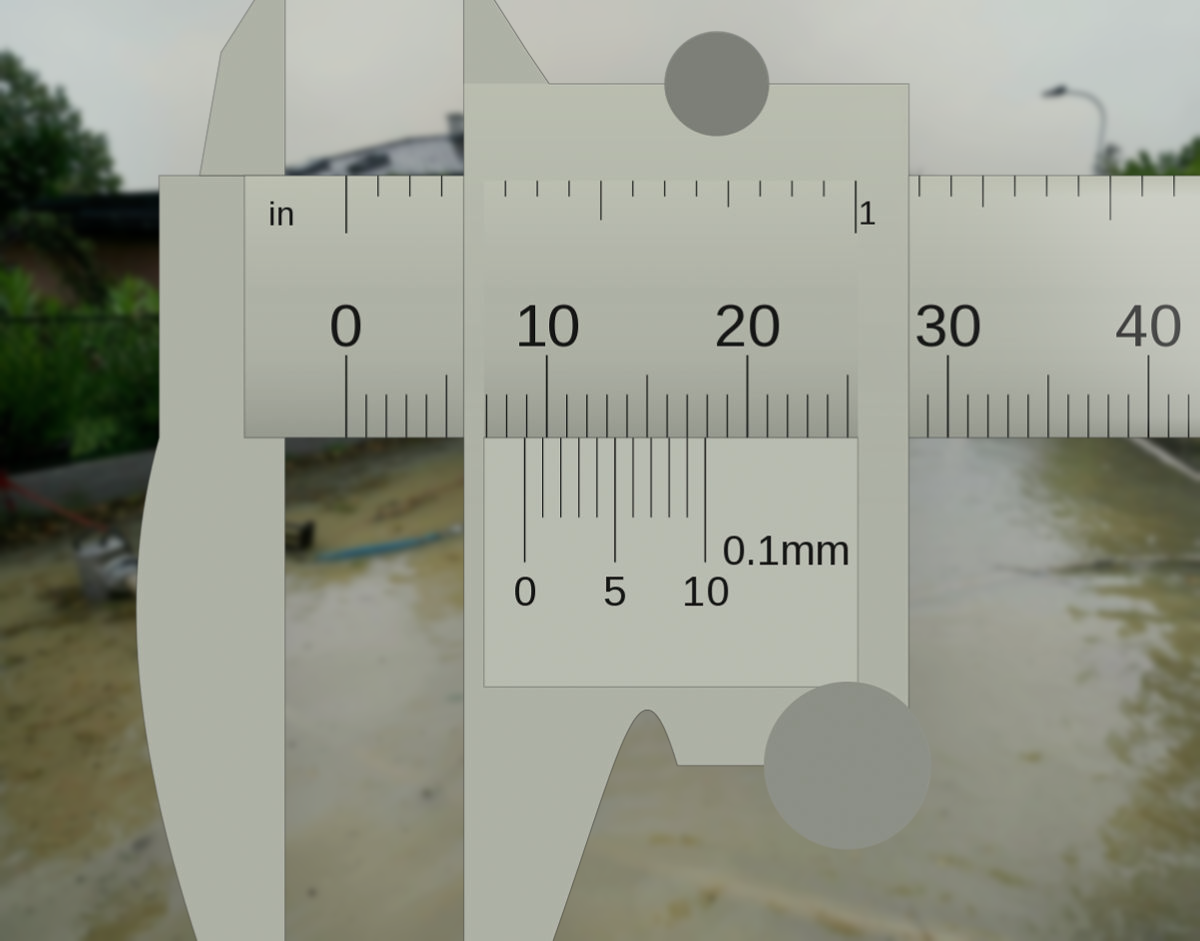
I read 8.9 mm
